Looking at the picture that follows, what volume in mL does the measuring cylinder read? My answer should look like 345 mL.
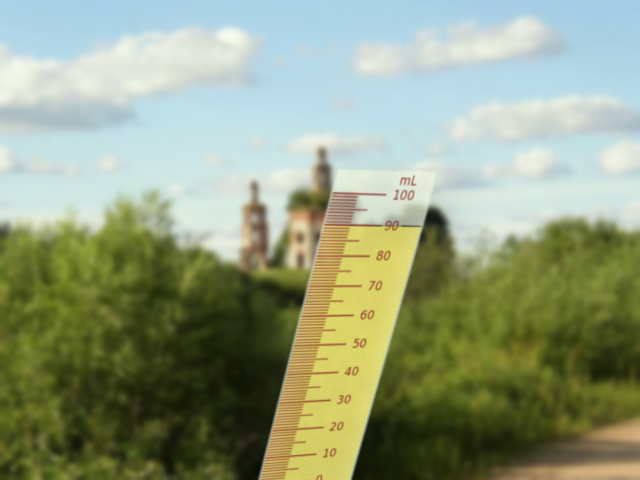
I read 90 mL
